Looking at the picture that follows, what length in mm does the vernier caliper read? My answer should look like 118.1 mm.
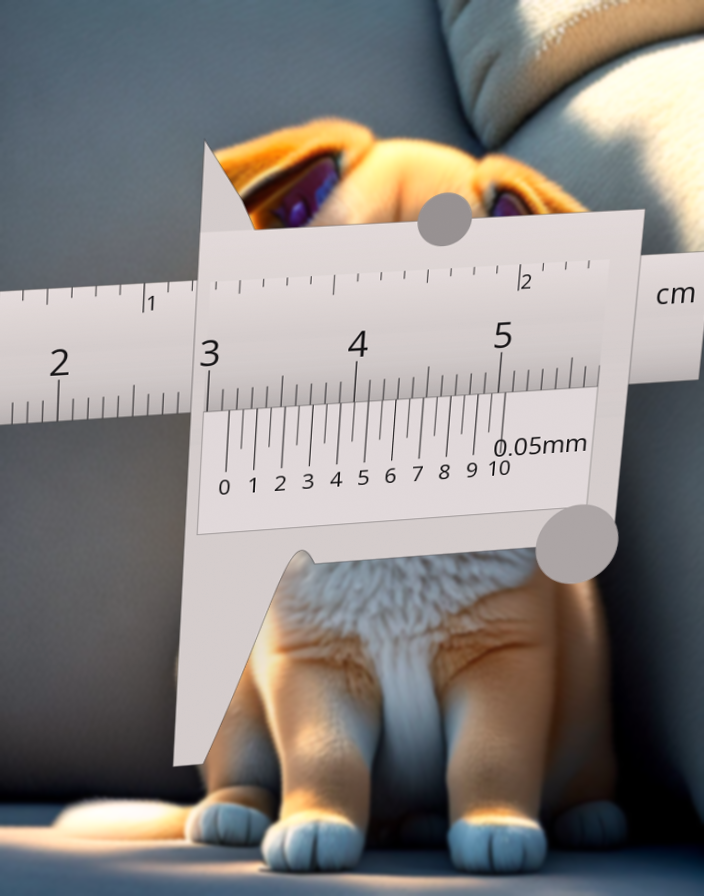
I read 31.5 mm
